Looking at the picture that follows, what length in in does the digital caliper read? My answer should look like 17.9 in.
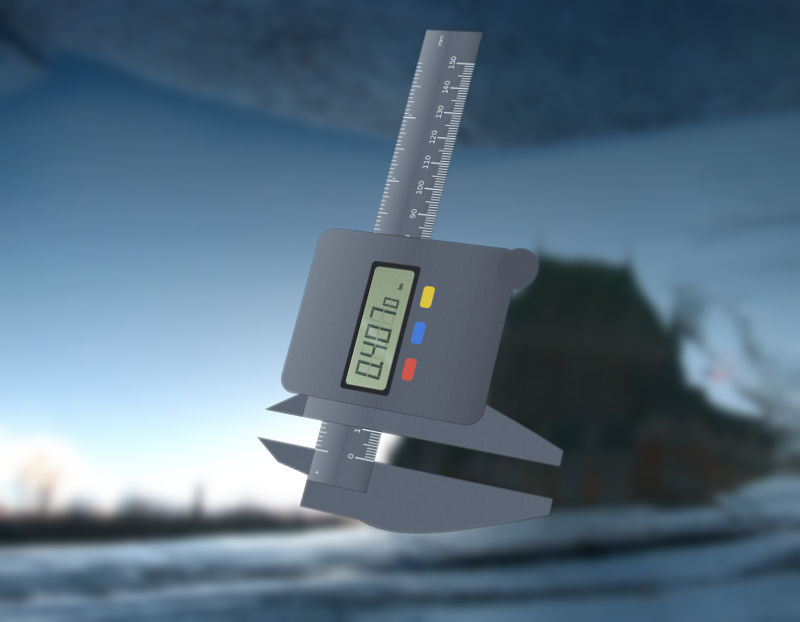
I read 0.4070 in
